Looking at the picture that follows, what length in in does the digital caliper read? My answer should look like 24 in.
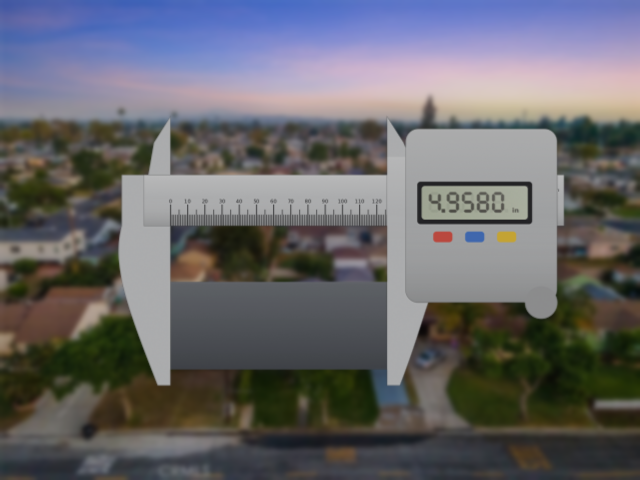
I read 4.9580 in
